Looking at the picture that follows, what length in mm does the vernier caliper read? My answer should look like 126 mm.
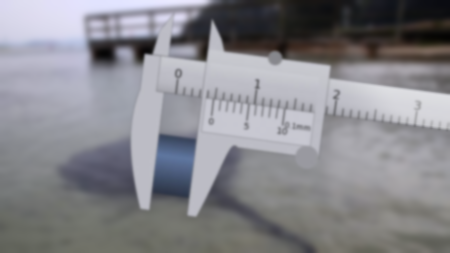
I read 4.8 mm
